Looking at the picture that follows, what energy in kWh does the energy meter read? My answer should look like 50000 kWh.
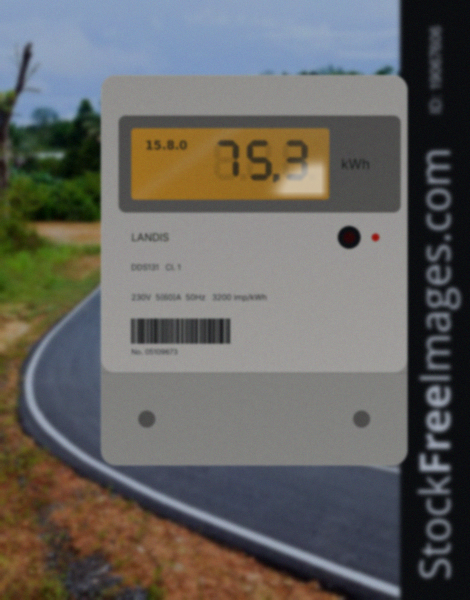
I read 75.3 kWh
